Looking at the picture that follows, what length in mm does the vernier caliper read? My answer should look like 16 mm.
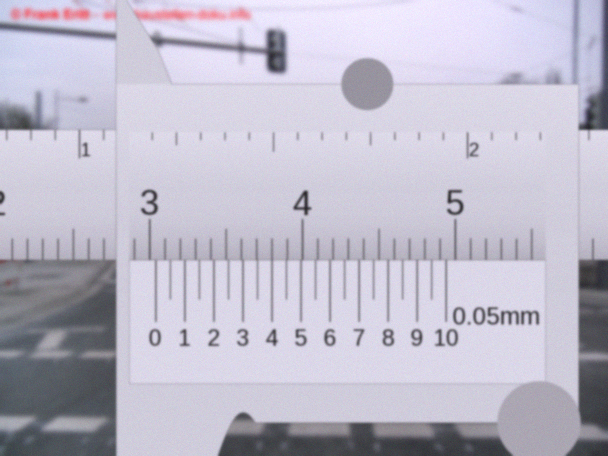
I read 30.4 mm
